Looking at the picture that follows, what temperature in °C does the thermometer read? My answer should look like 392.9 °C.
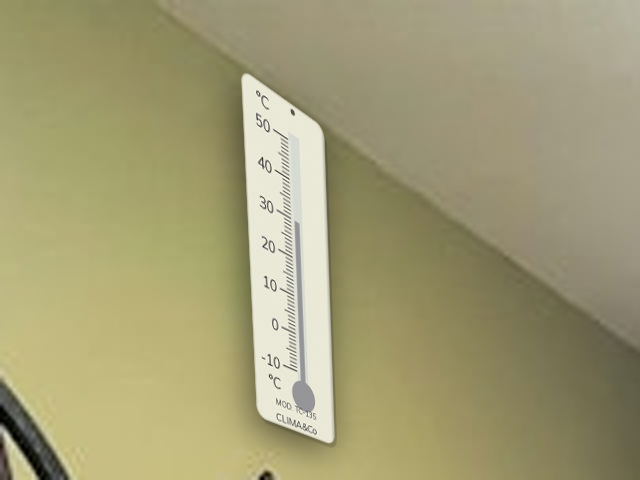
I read 30 °C
